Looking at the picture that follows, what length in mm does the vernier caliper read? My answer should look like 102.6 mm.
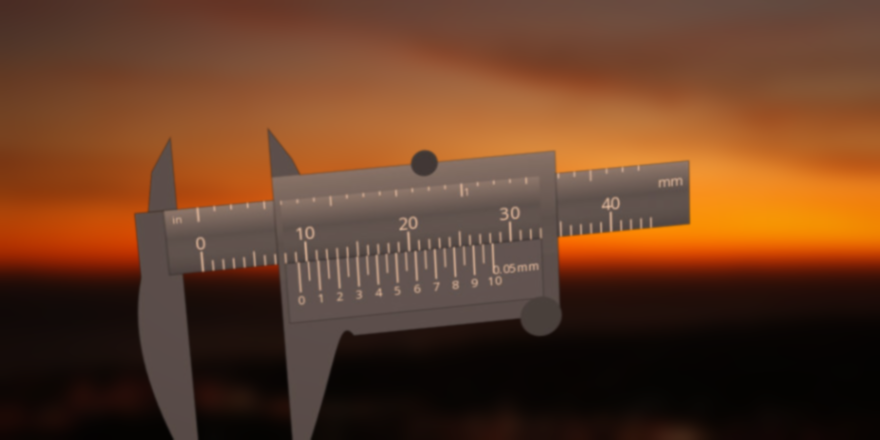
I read 9.2 mm
